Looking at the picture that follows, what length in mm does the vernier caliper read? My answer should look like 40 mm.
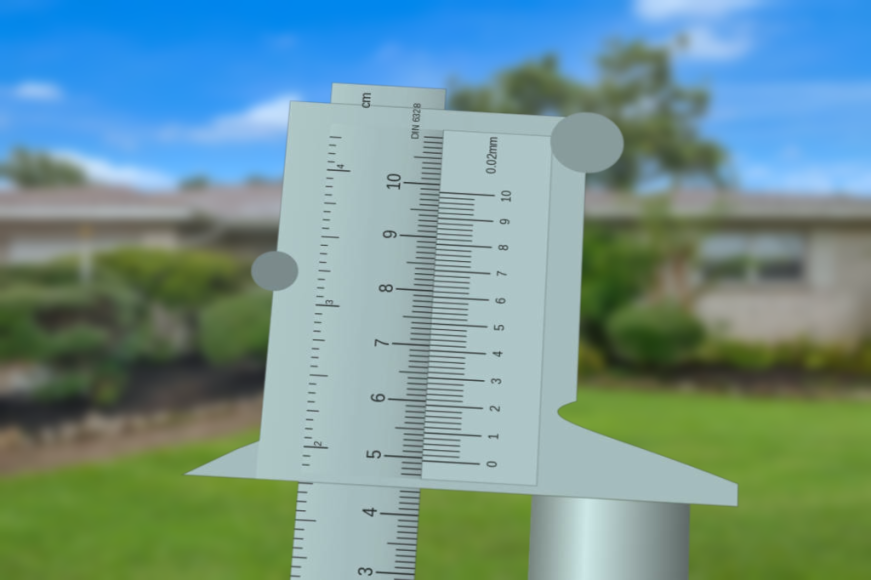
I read 49.5 mm
